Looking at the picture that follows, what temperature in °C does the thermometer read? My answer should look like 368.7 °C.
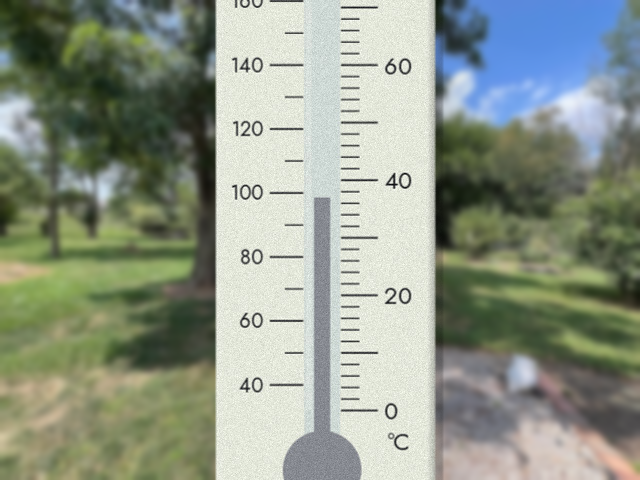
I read 37 °C
